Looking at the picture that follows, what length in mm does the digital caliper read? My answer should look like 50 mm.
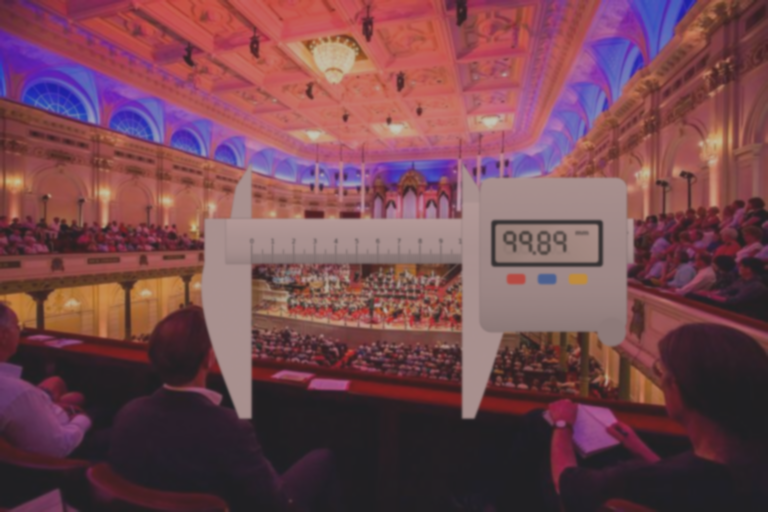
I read 99.89 mm
